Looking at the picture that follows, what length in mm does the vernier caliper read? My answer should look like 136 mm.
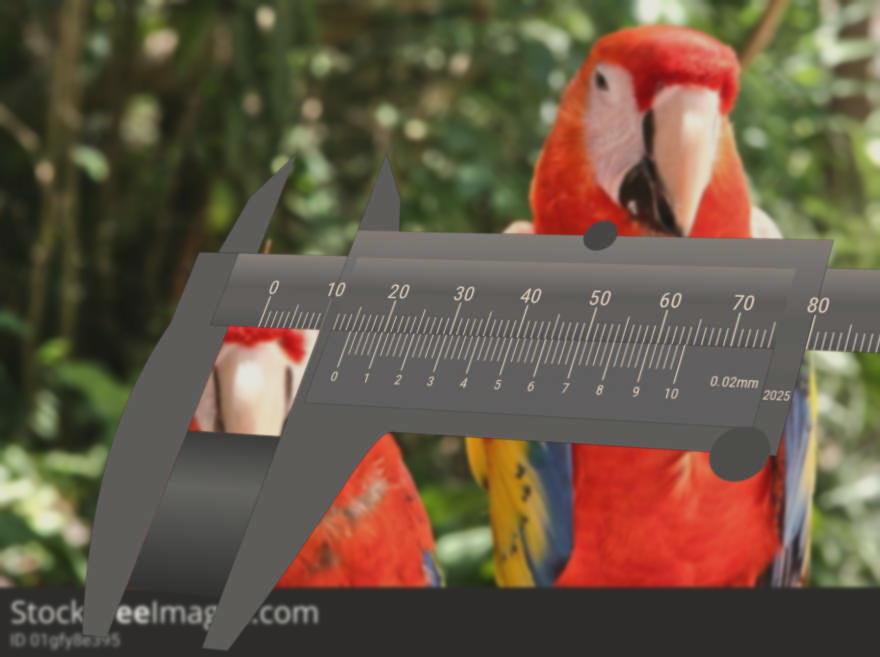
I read 14.8 mm
